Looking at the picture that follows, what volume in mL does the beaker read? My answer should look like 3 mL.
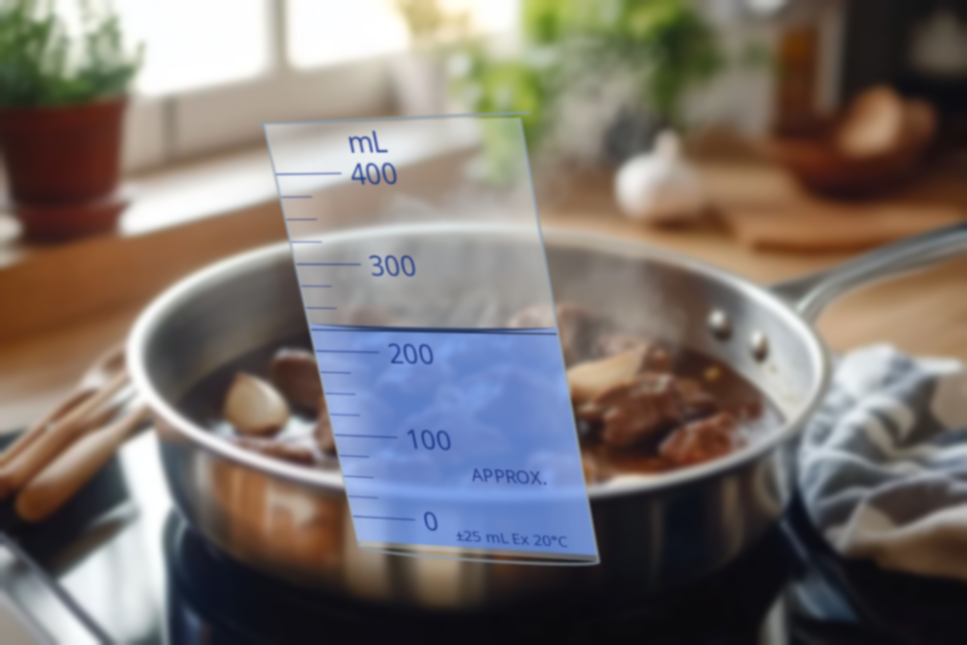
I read 225 mL
